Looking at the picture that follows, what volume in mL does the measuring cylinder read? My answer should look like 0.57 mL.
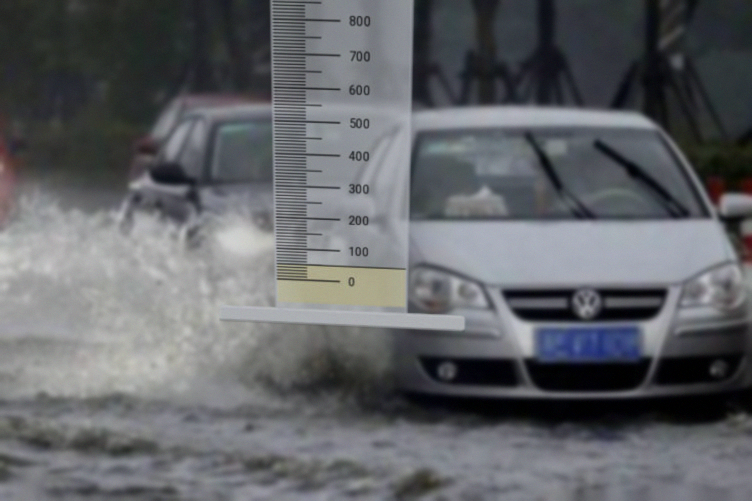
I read 50 mL
